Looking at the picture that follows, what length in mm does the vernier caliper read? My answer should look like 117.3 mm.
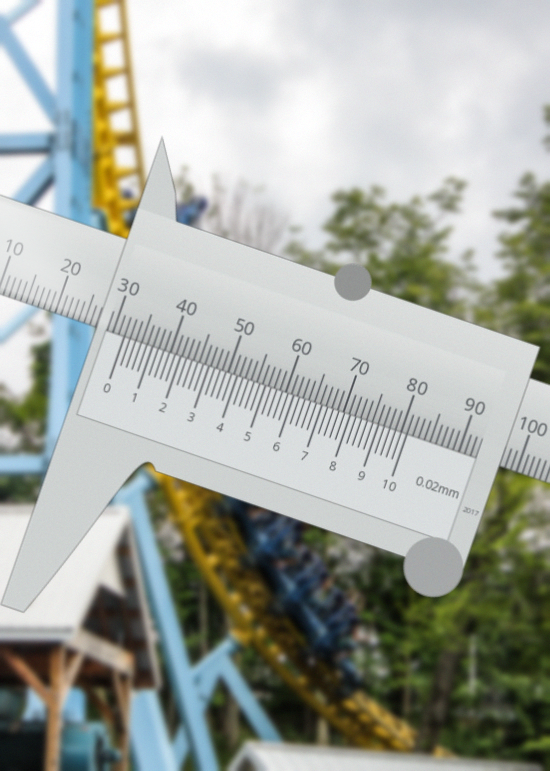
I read 32.0 mm
